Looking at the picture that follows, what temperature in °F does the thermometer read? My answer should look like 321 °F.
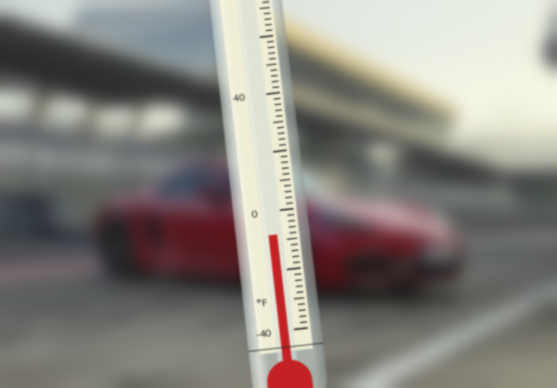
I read -8 °F
